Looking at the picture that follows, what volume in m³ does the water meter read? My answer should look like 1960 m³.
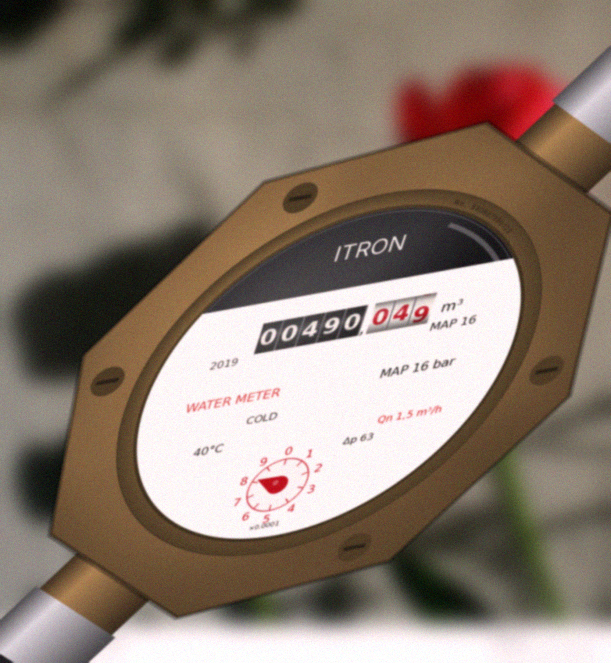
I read 490.0488 m³
